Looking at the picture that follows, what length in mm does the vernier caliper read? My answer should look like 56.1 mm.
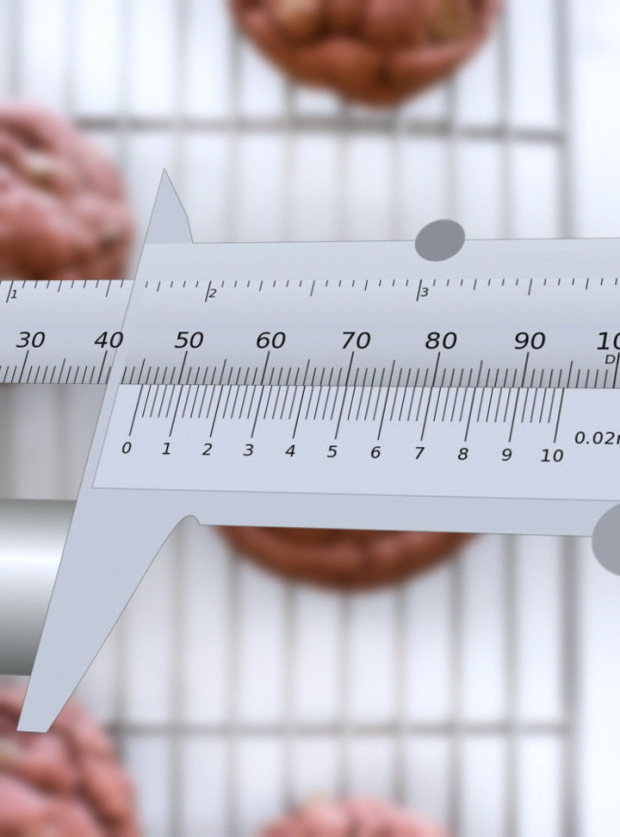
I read 45.6 mm
